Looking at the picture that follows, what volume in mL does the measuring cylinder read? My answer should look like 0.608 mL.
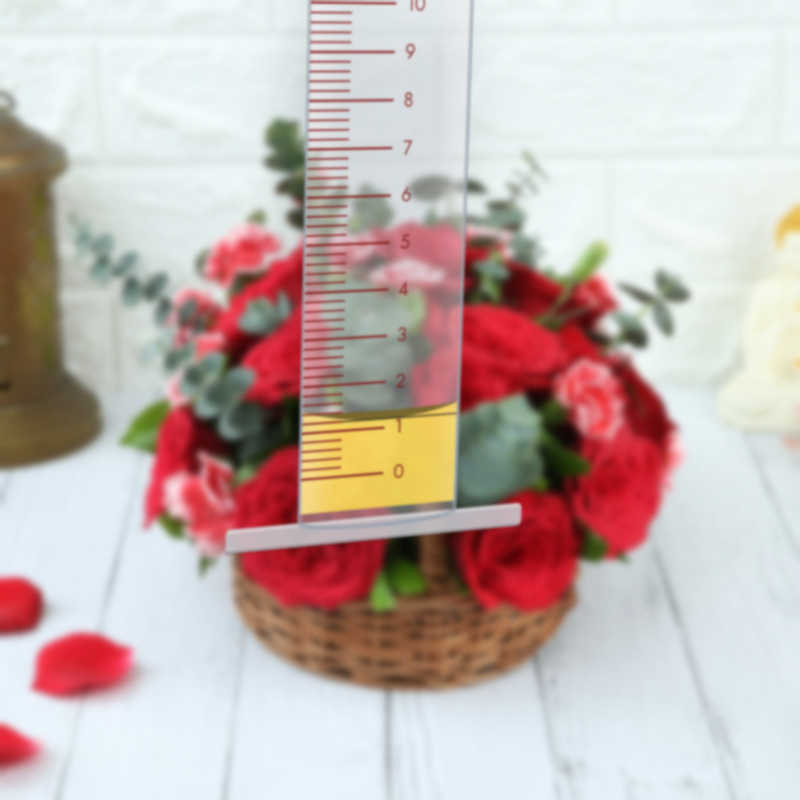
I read 1.2 mL
